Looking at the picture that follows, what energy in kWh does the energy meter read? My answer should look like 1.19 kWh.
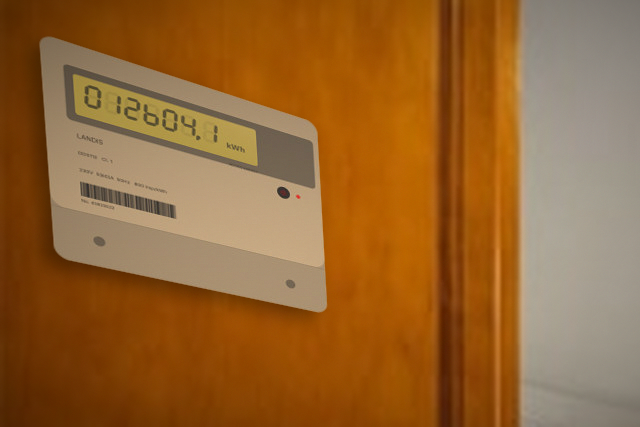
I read 12604.1 kWh
